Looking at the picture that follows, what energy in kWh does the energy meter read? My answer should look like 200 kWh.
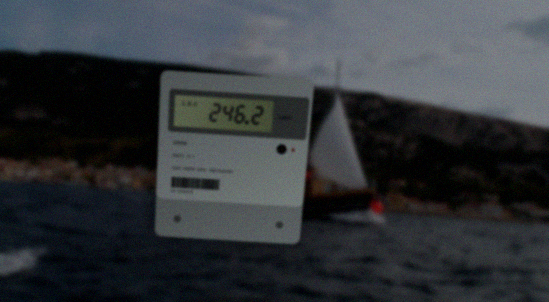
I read 246.2 kWh
